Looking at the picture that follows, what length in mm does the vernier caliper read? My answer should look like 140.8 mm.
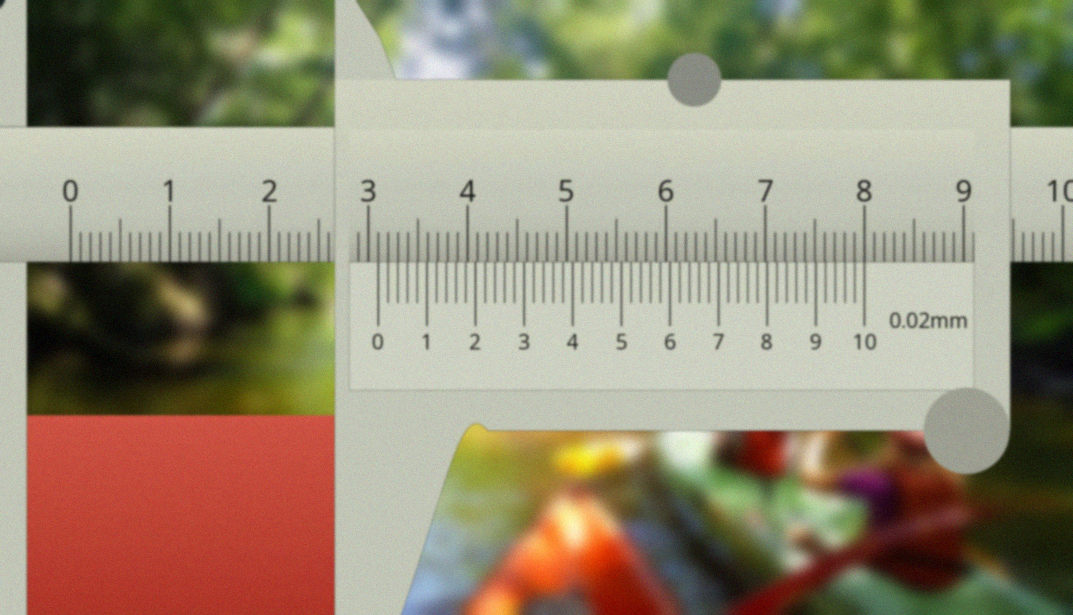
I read 31.0 mm
